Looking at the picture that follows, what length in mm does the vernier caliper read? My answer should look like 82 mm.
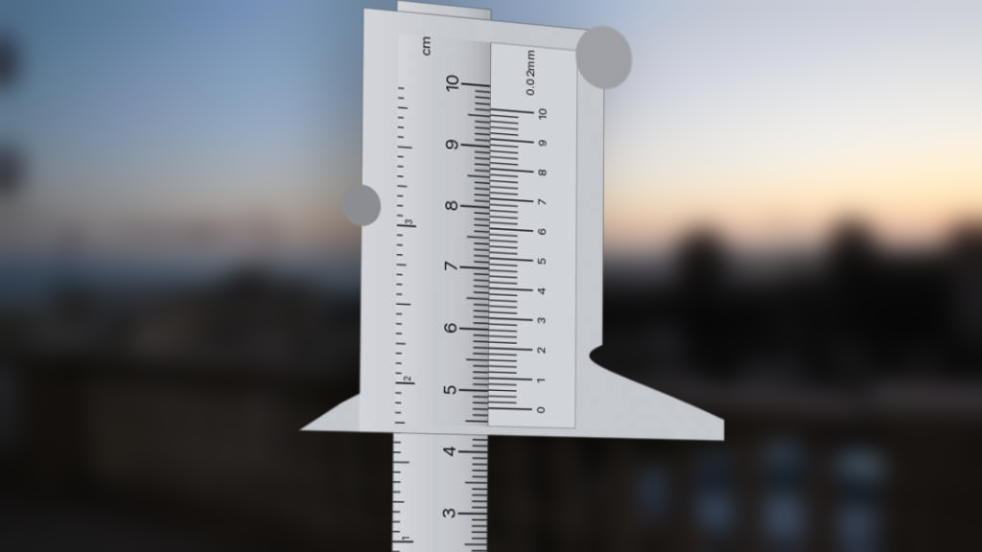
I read 47.2 mm
